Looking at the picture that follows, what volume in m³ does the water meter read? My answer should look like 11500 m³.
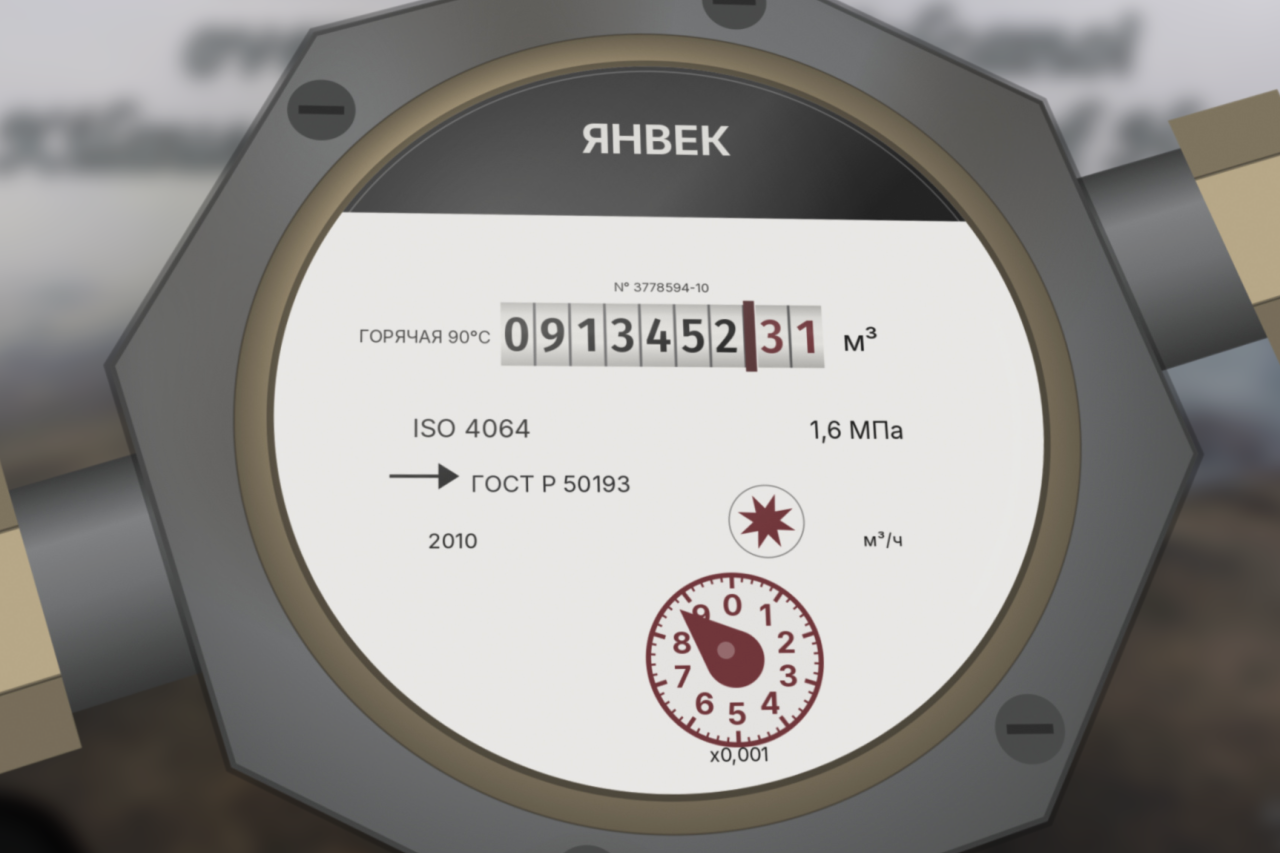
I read 913452.318 m³
